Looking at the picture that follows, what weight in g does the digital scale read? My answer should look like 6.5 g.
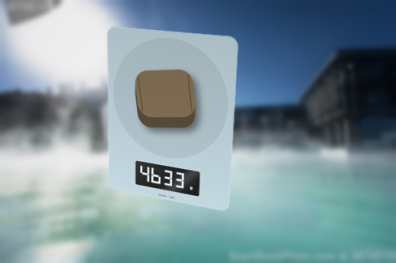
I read 4633 g
